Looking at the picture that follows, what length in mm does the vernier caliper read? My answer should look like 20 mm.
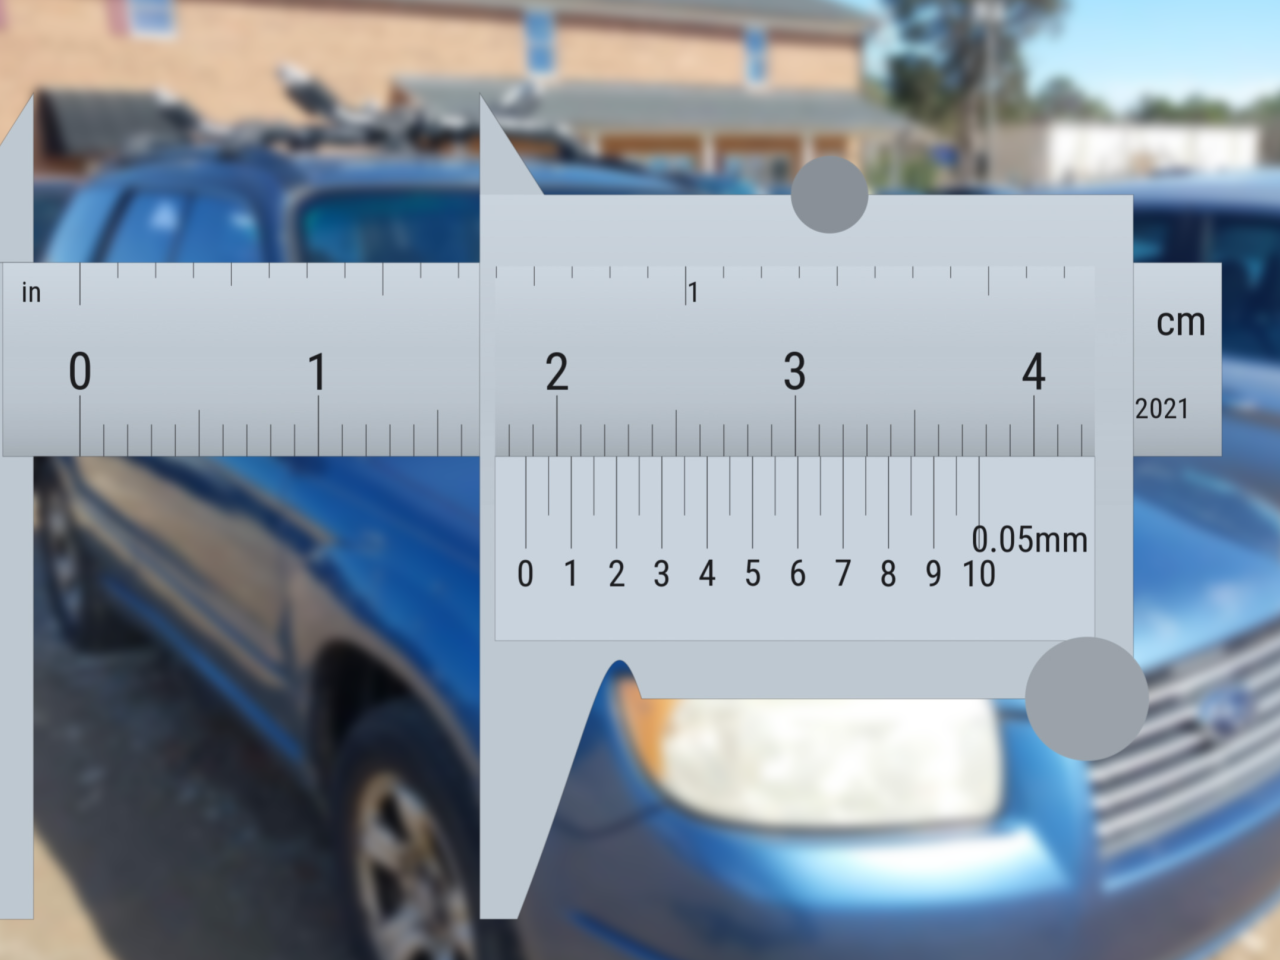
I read 18.70 mm
